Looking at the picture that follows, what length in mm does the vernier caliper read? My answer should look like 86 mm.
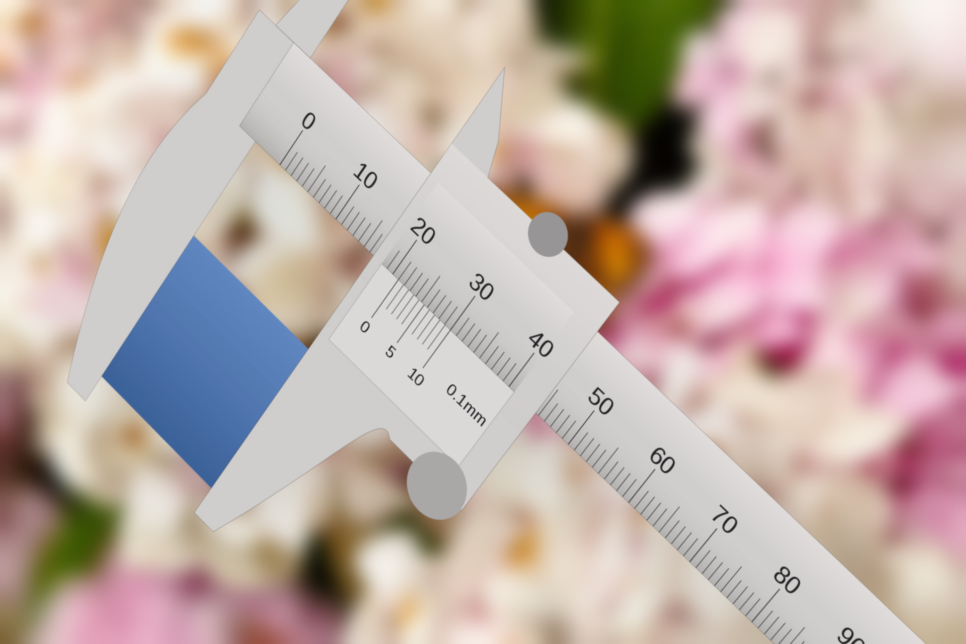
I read 21.0 mm
